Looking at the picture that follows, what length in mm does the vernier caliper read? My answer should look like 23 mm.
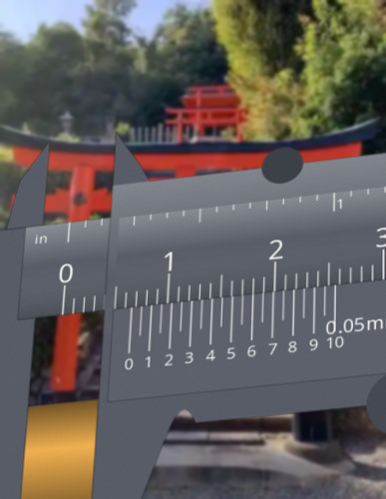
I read 6.6 mm
